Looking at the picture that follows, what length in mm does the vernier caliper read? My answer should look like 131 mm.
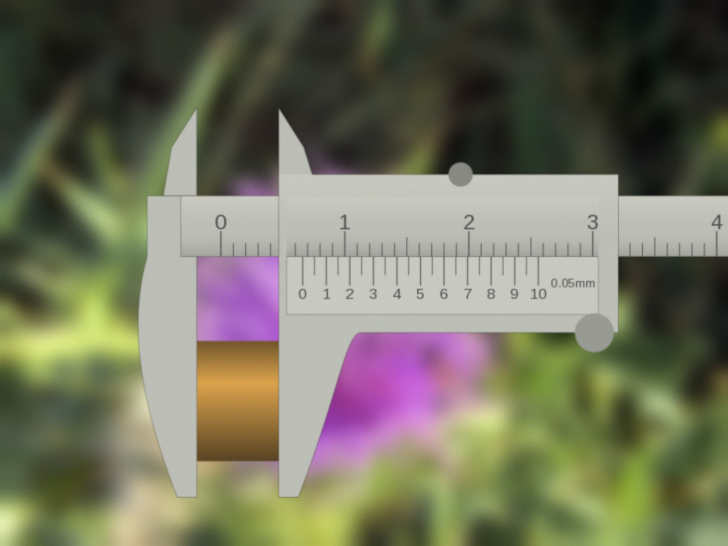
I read 6.6 mm
